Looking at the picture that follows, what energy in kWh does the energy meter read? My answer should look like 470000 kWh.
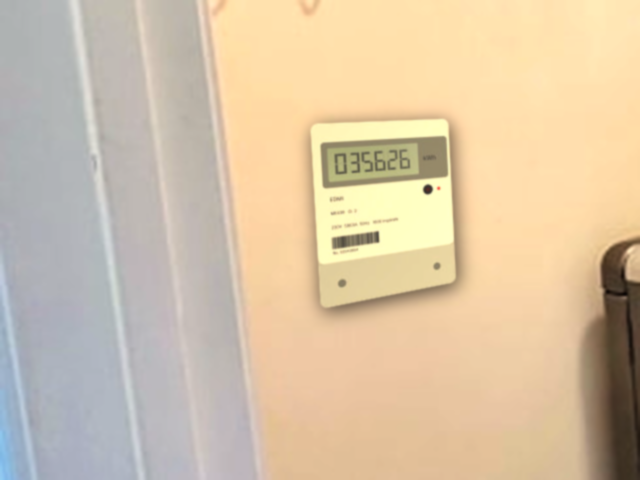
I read 35626 kWh
